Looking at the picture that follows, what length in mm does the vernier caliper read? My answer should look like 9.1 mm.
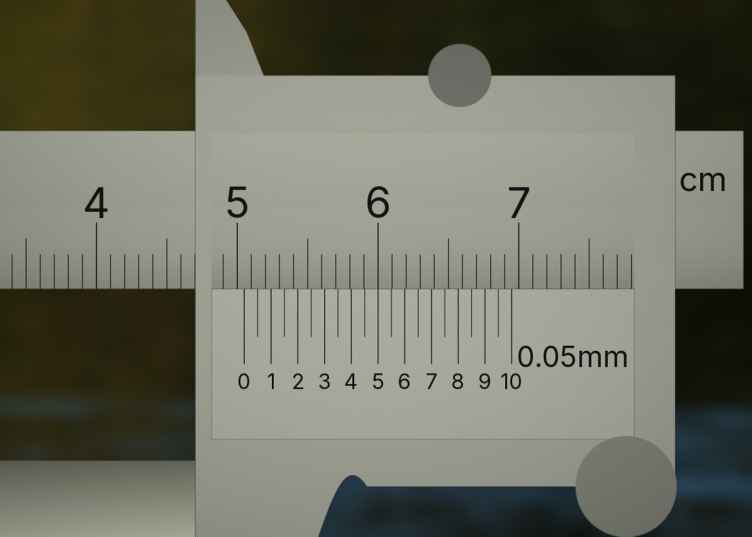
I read 50.5 mm
